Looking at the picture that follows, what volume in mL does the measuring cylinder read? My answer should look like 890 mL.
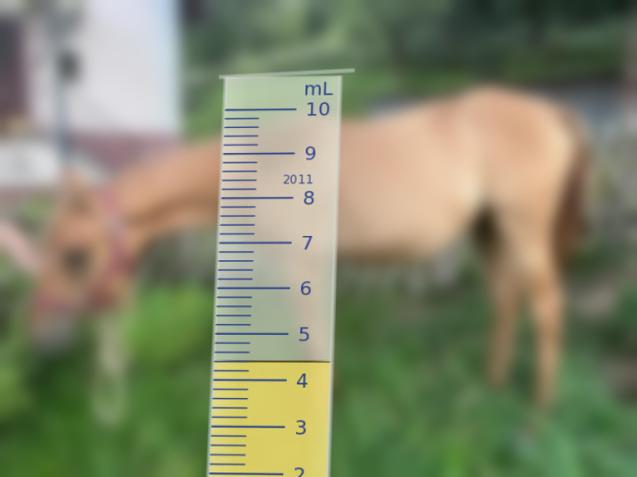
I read 4.4 mL
